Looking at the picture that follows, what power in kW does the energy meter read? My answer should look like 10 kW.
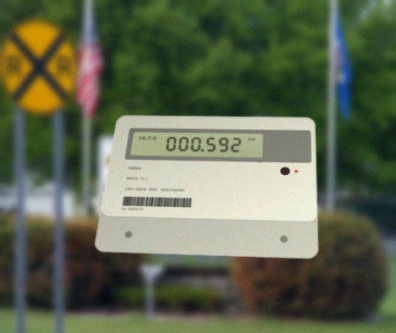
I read 0.592 kW
